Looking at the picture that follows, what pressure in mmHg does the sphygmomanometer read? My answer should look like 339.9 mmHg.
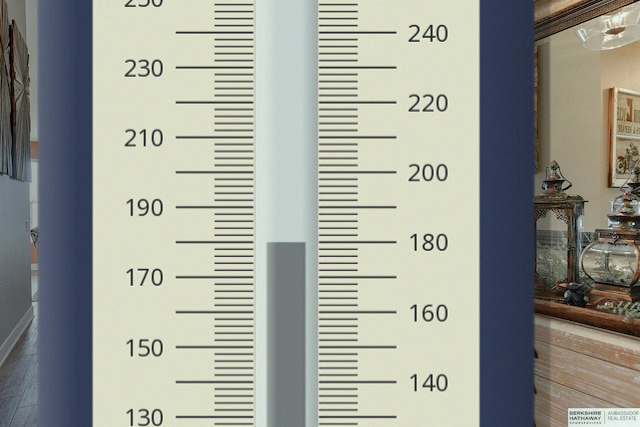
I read 180 mmHg
